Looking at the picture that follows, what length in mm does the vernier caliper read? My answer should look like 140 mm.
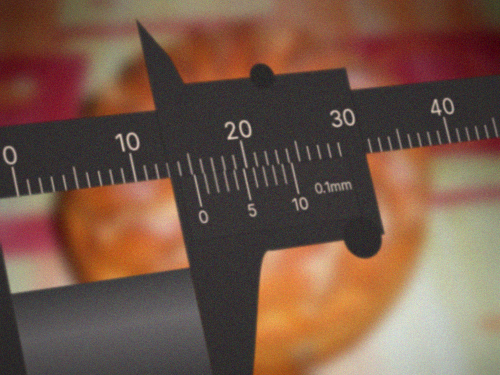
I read 15.2 mm
